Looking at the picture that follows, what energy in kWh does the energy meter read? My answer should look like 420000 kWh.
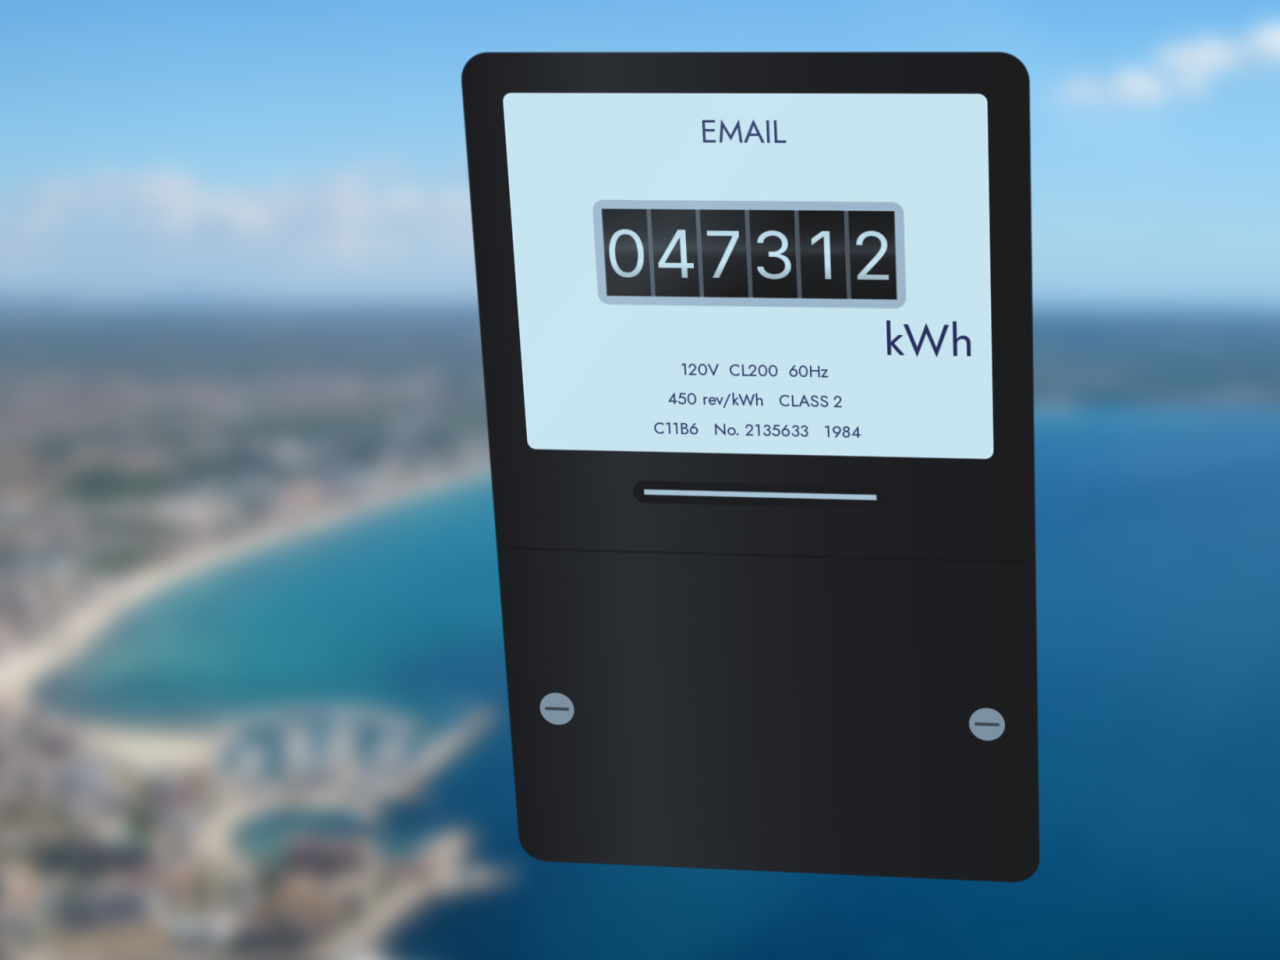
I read 47312 kWh
